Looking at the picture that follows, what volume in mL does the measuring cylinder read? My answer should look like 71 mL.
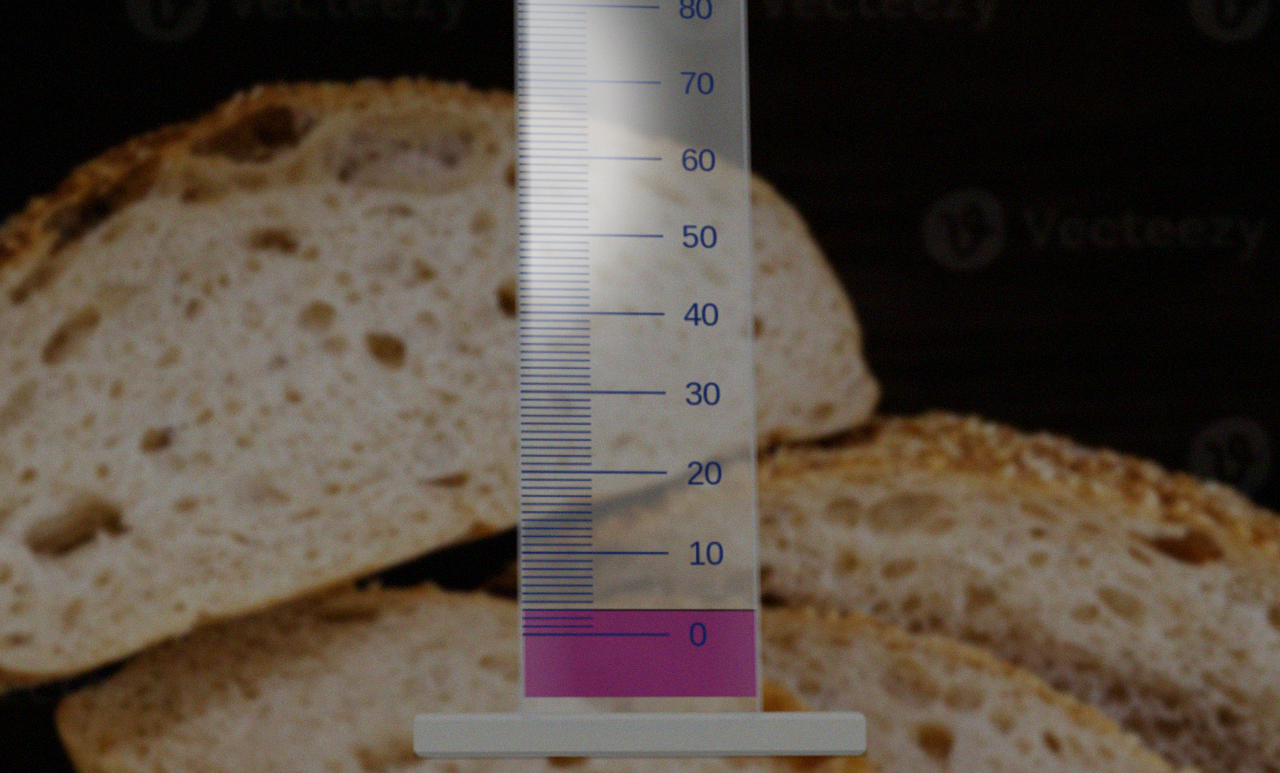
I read 3 mL
